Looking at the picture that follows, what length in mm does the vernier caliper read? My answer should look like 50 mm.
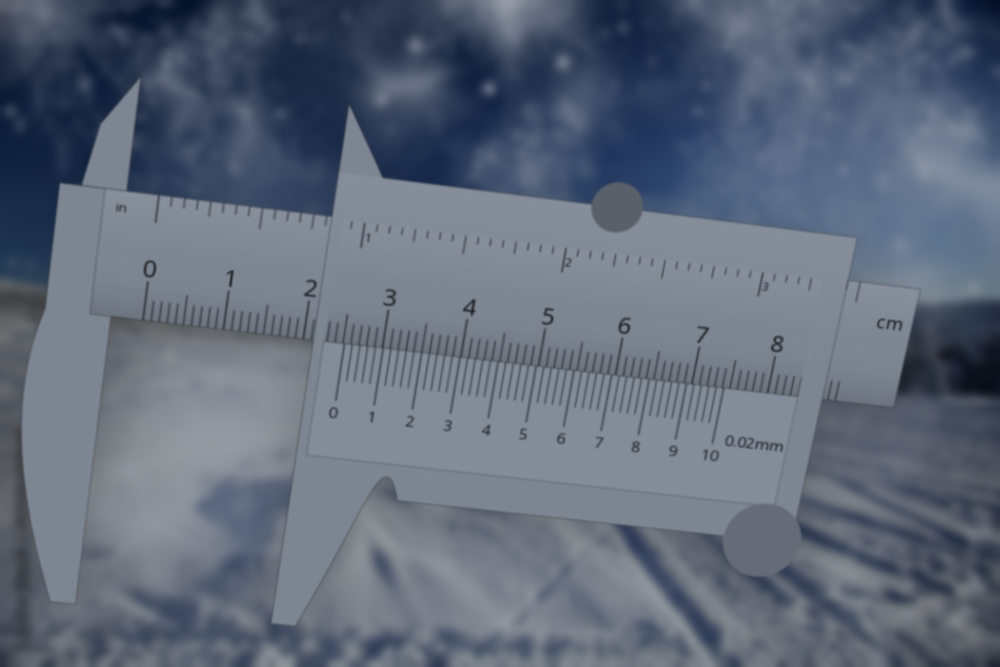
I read 25.2 mm
